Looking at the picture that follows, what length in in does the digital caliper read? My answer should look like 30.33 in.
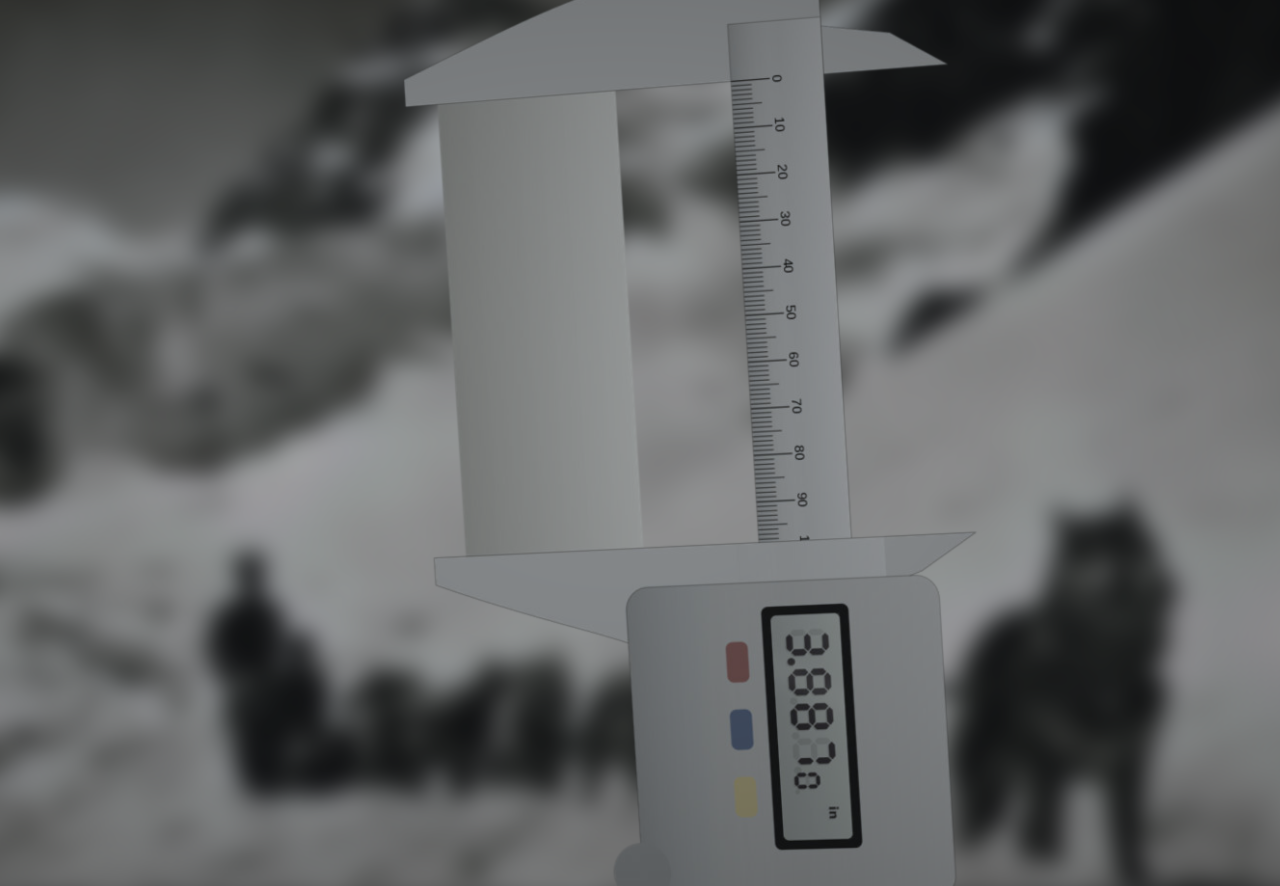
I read 3.8870 in
